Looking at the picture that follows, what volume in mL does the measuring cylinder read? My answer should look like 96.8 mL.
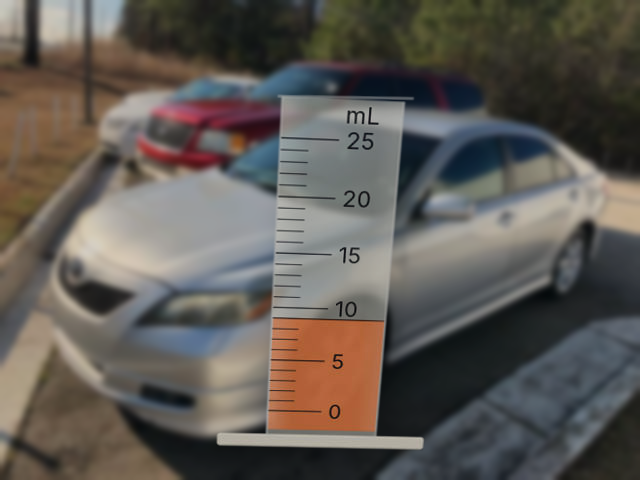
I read 9 mL
